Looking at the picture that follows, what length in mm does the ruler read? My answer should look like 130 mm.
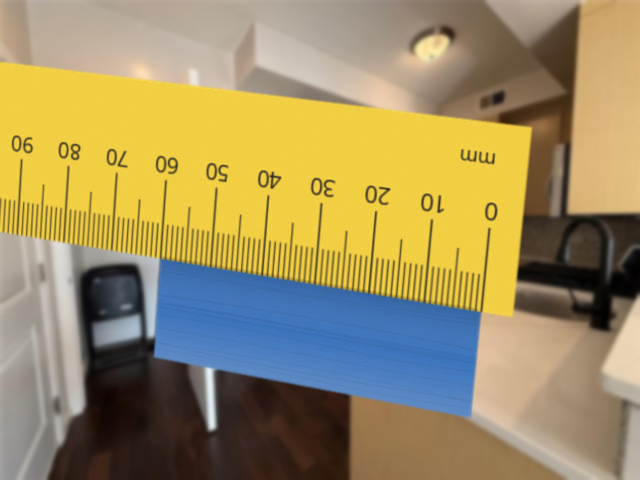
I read 60 mm
